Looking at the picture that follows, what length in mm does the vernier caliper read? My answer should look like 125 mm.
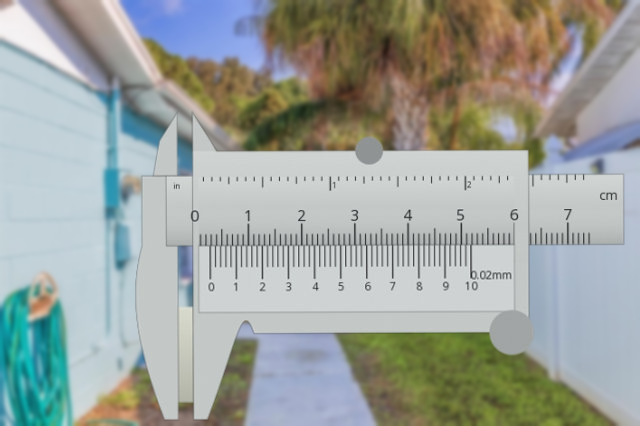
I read 2.8 mm
